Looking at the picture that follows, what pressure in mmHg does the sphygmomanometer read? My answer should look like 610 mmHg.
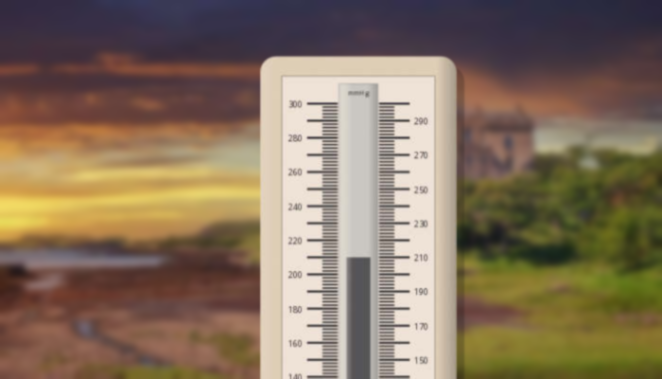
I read 210 mmHg
